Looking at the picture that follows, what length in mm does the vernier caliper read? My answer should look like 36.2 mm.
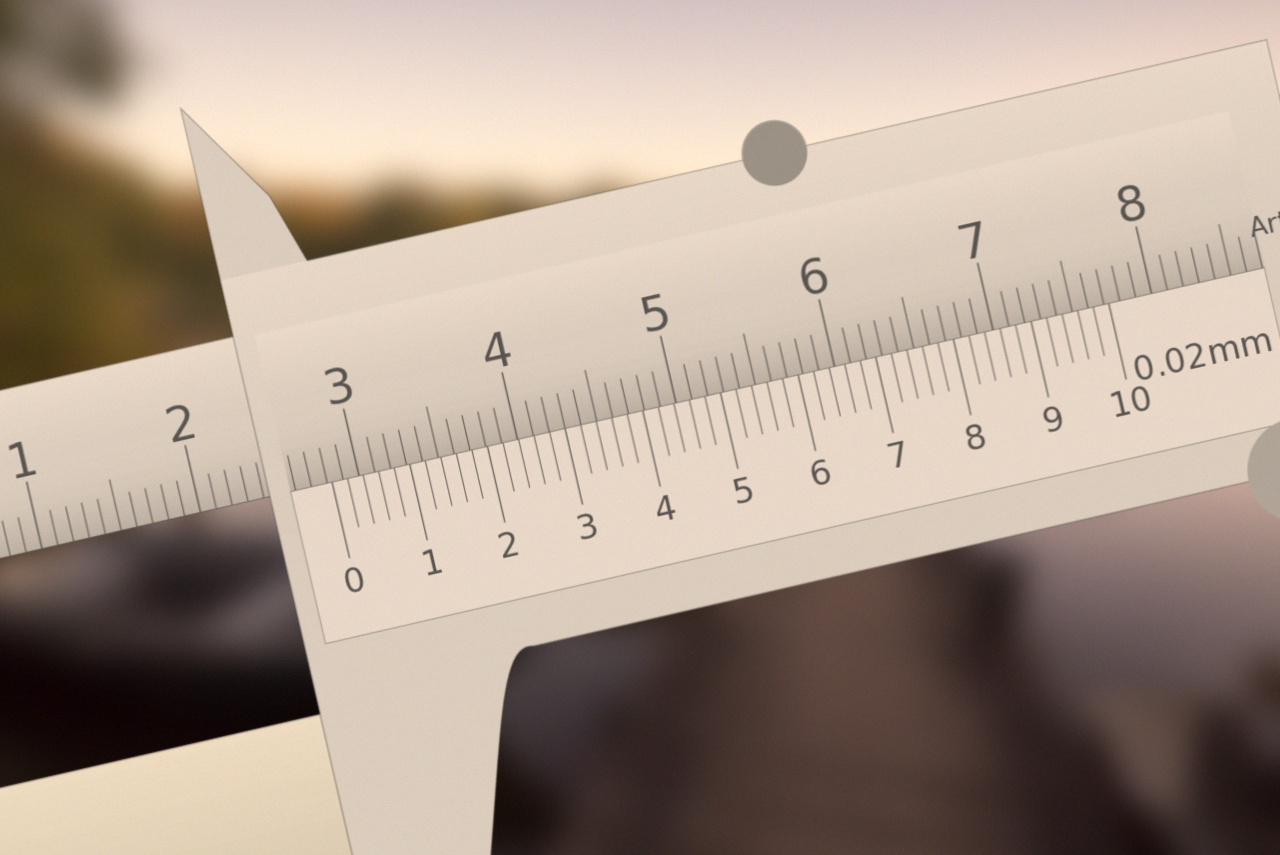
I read 28.3 mm
